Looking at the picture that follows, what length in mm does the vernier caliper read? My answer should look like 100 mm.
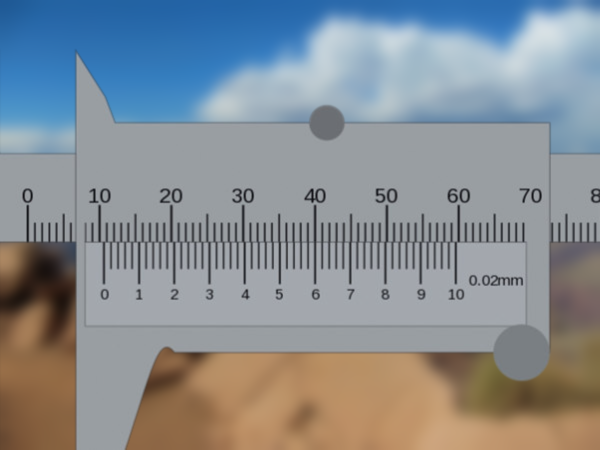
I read 10.6 mm
